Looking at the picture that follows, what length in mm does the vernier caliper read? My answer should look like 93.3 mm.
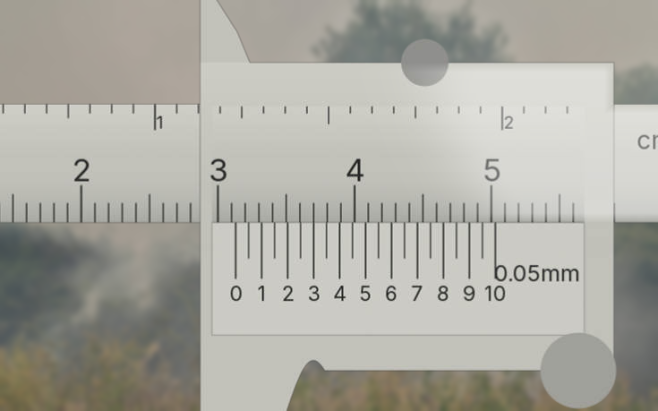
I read 31.3 mm
